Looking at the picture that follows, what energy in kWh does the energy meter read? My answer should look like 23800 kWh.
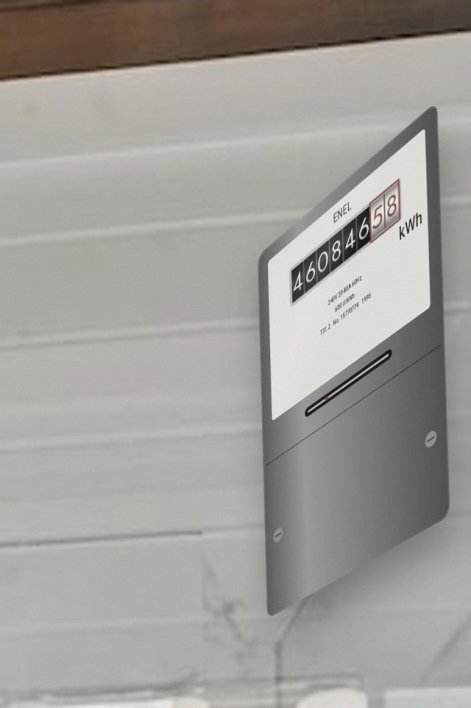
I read 460846.58 kWh
